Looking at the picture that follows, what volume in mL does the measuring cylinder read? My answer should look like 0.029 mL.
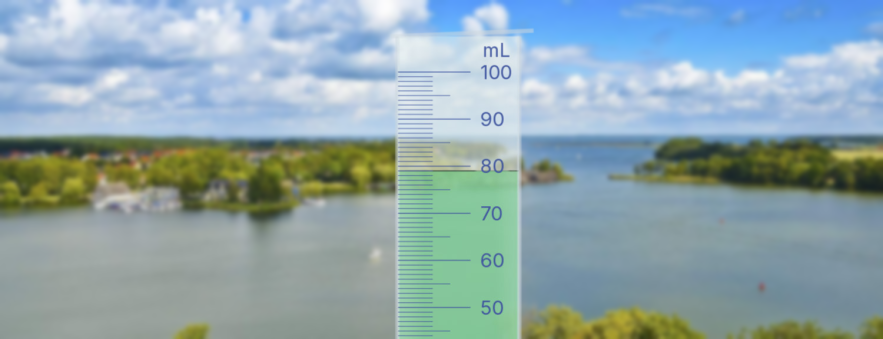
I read 79 mL
